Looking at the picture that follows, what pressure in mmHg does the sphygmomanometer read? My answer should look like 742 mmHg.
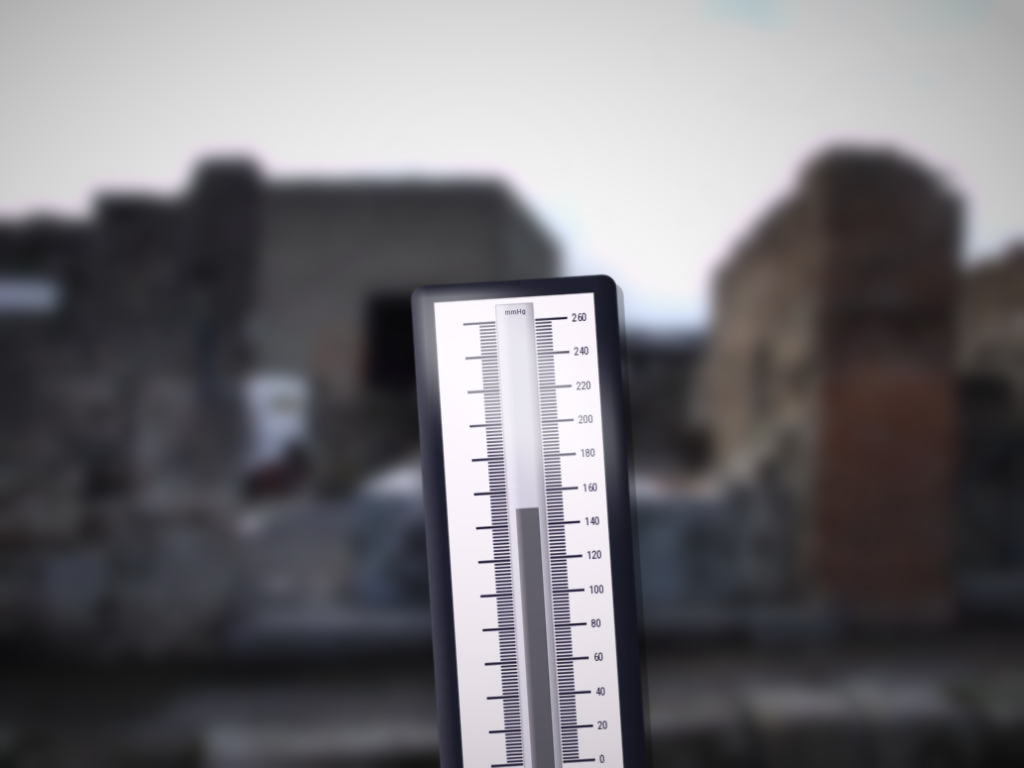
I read 150 mmHg
